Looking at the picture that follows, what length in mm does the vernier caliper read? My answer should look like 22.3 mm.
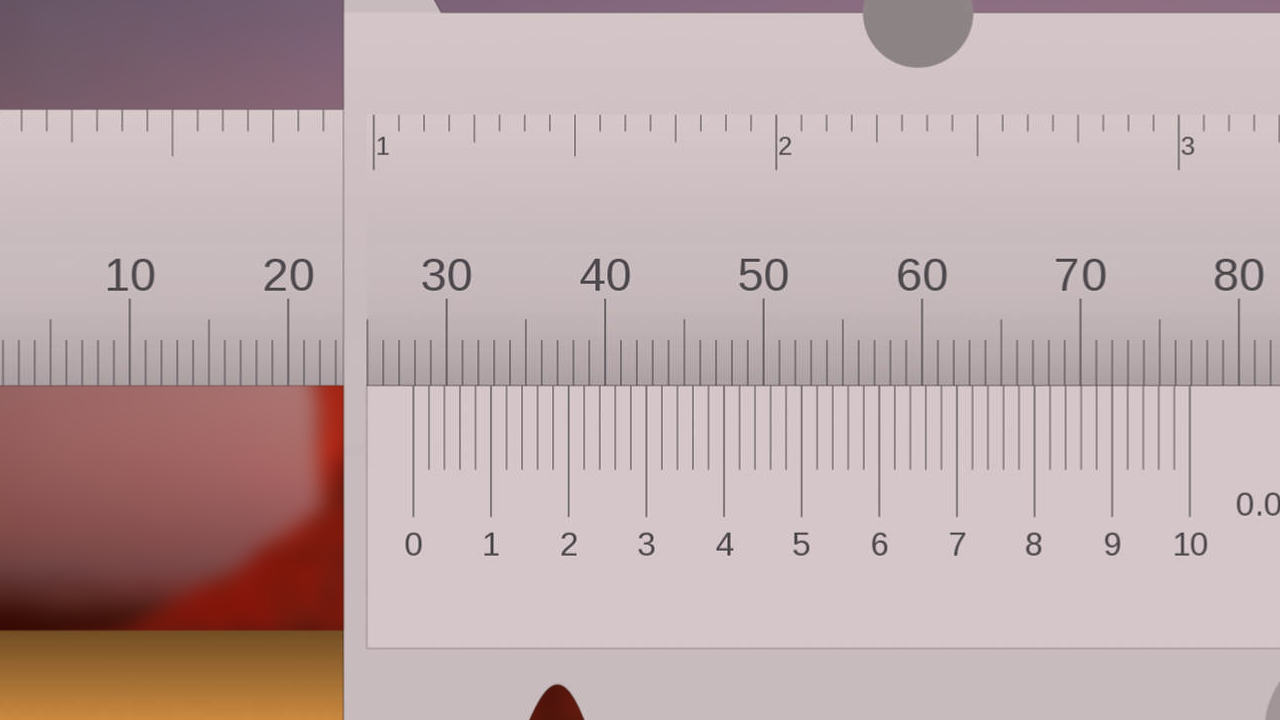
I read 27.9 mm
